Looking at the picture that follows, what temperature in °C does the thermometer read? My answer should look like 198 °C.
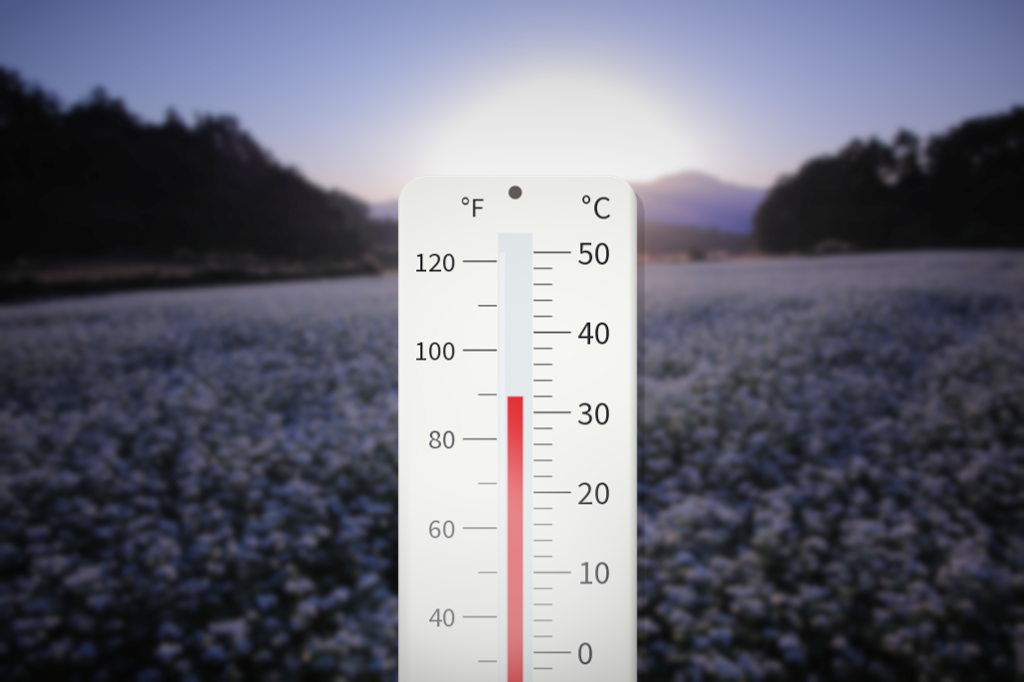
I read 32 °C
